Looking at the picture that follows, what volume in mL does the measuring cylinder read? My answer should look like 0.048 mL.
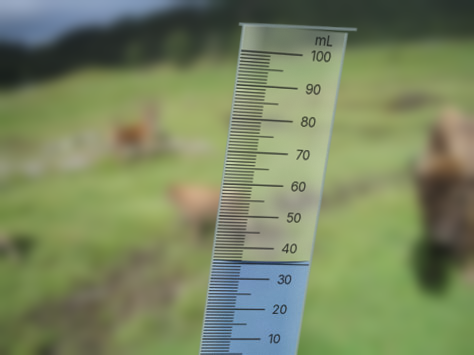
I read 35 mL
